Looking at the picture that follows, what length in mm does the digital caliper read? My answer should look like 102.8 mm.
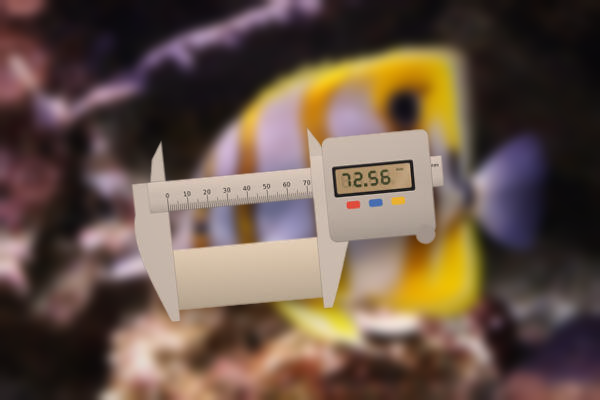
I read 72.56 mm
